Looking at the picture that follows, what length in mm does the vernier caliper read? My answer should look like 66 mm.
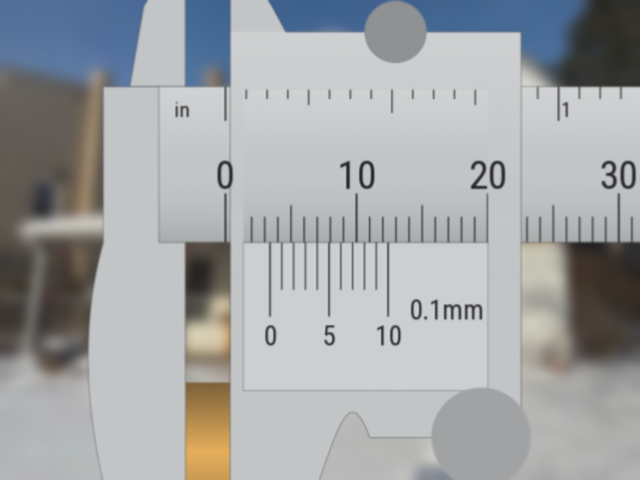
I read 3.4 mm
